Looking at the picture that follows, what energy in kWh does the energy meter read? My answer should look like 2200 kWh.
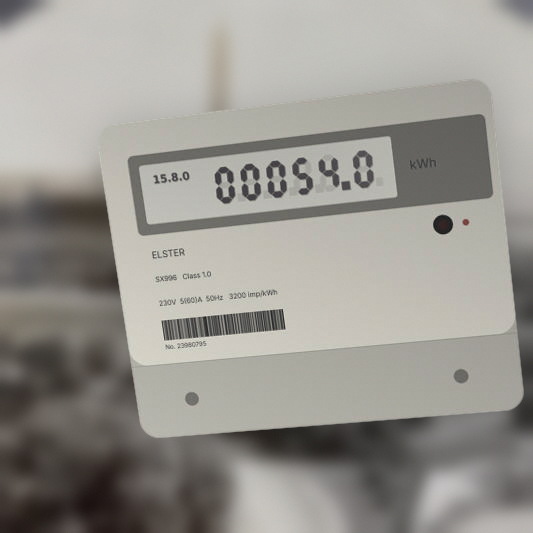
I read 54.0 kWh
